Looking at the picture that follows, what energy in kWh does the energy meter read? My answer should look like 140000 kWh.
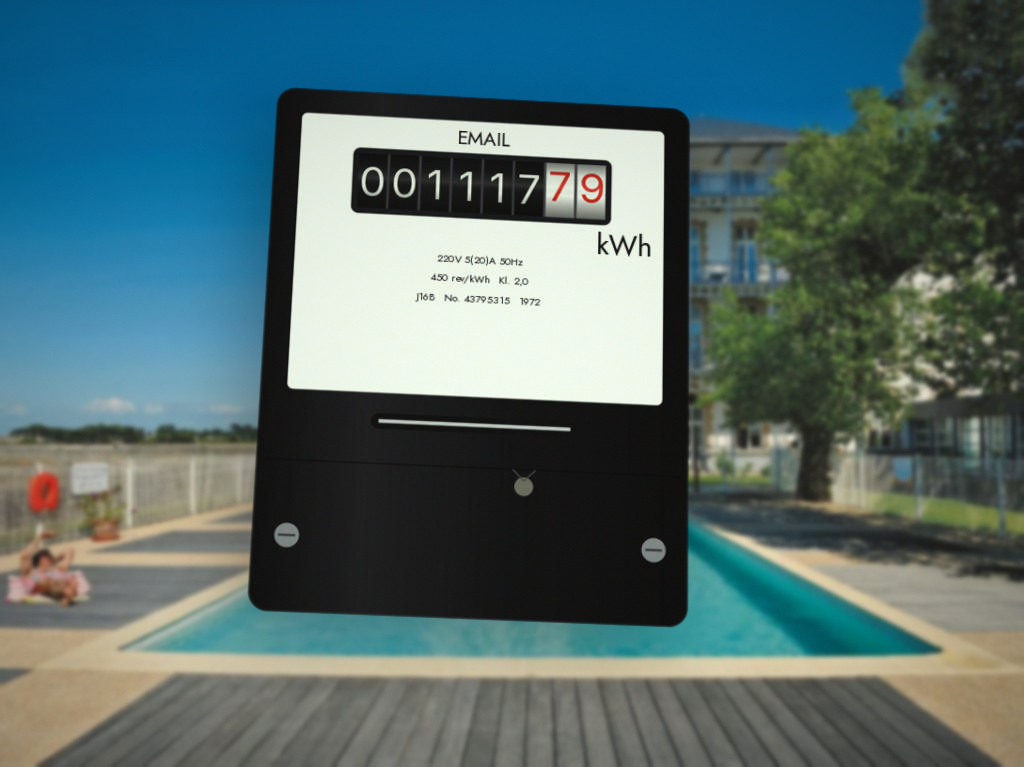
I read 1117.79 kWh
